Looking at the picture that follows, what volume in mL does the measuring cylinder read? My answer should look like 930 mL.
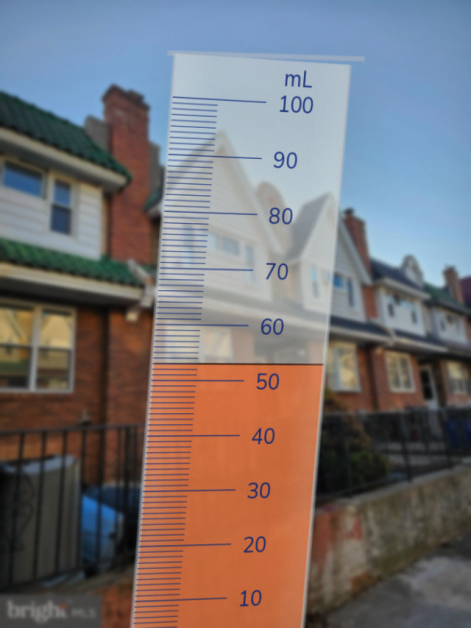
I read 53 mL
